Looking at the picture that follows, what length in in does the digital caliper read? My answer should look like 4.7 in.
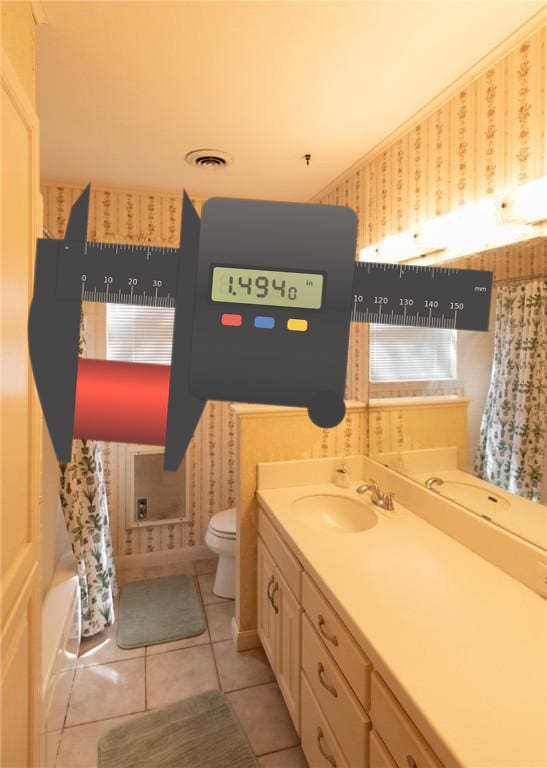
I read 1.4940 in
